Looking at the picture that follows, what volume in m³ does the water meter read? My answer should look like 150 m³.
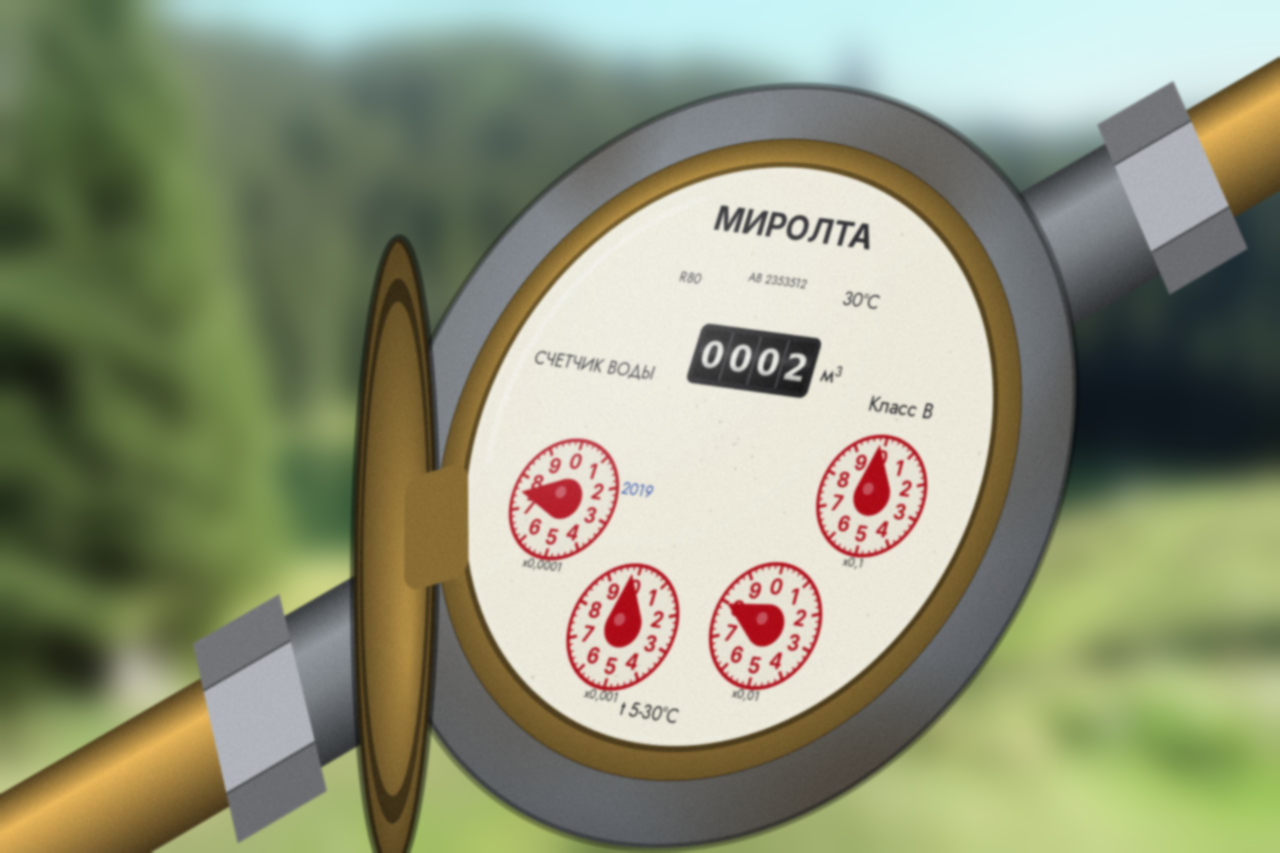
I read 1.9797 m³
